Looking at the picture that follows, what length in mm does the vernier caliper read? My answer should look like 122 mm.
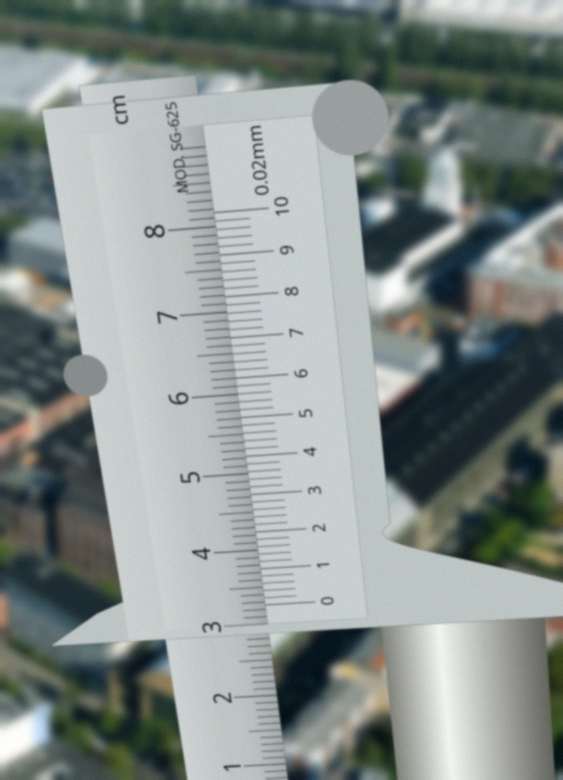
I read 32.6 mm
